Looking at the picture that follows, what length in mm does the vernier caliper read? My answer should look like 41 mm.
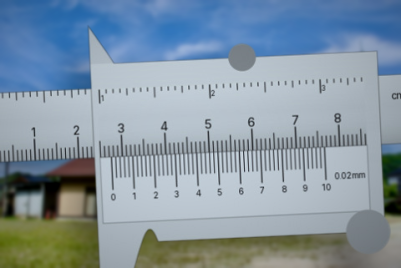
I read 27.5 mm
